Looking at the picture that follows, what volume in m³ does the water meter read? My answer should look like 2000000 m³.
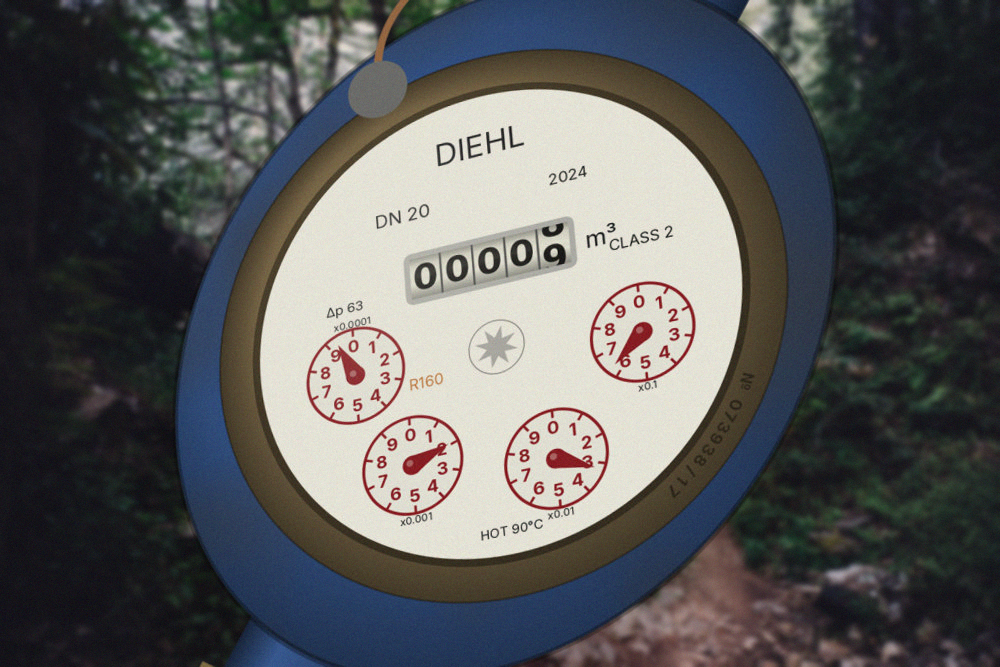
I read 8.6319 m³
